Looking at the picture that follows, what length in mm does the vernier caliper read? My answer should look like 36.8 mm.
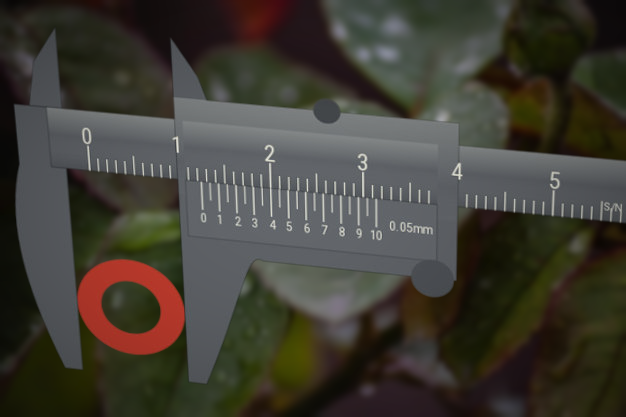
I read 12.4 mm
